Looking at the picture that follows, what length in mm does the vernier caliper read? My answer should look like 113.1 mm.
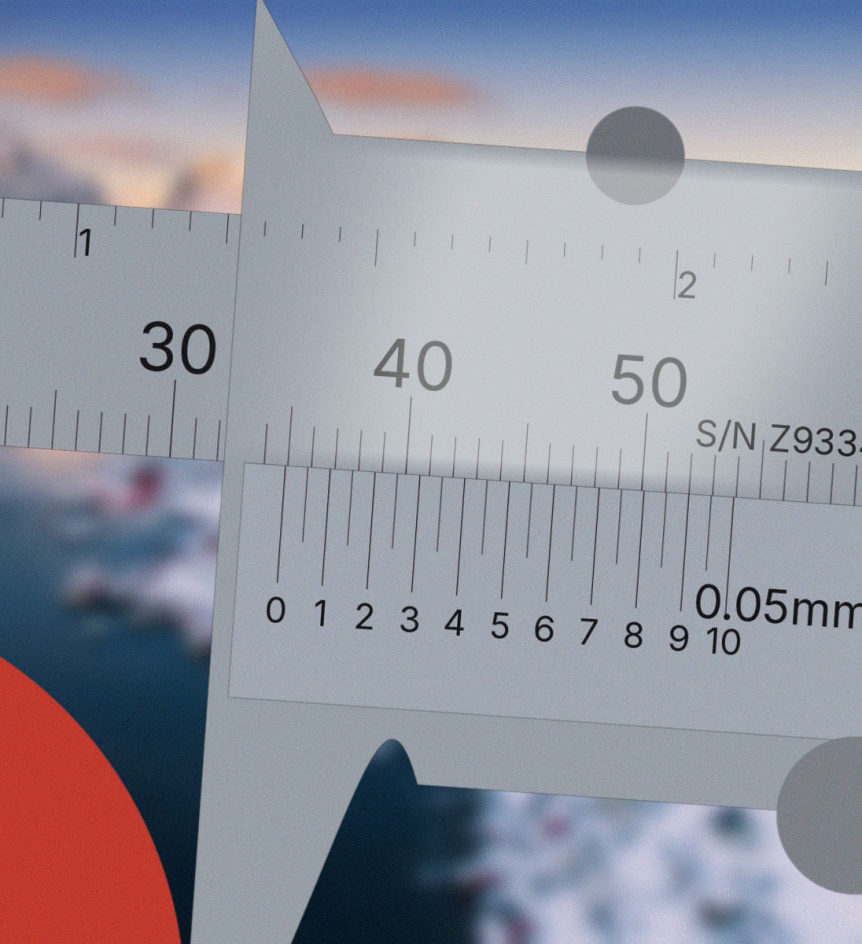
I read 34.90 mm
